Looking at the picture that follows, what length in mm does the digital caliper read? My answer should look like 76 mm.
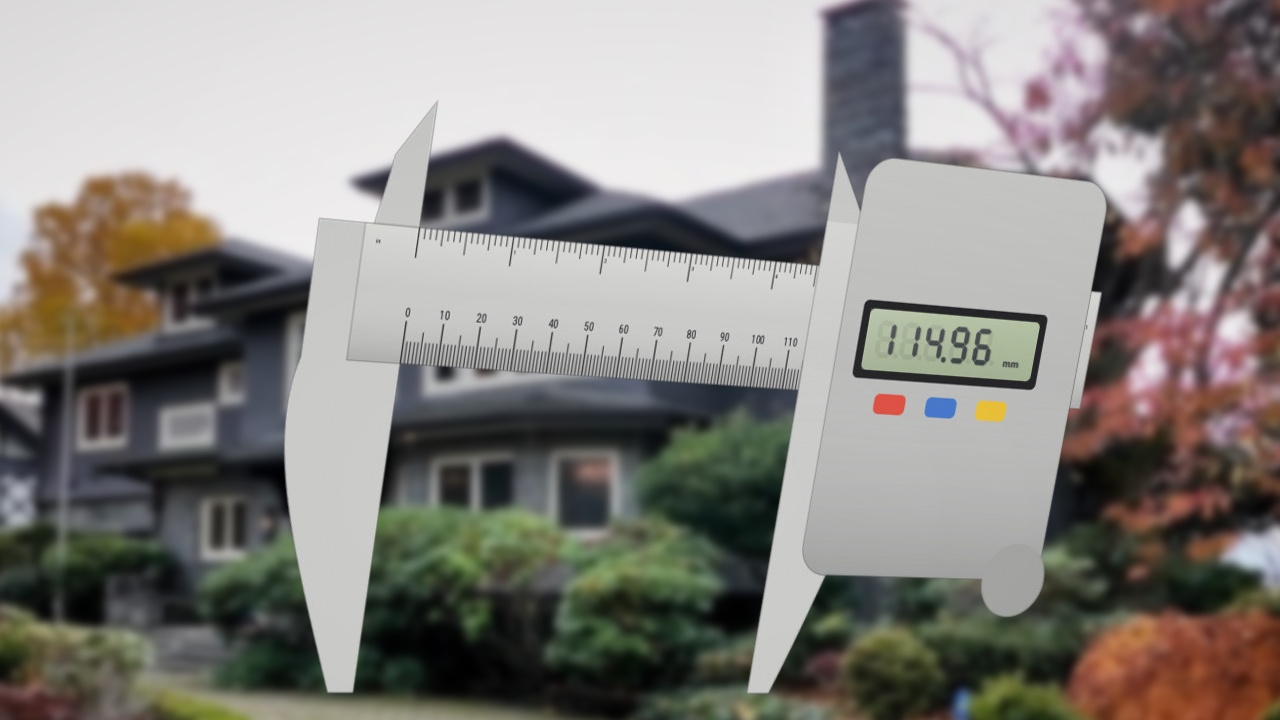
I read 114.96 mm
